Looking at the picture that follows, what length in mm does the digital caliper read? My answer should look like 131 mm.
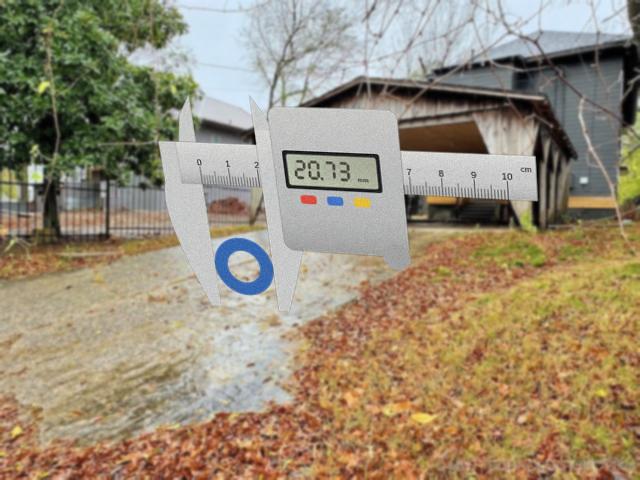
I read 20.73 mm
